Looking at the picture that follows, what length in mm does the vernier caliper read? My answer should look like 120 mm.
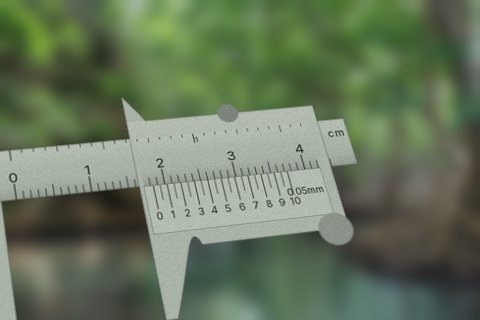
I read 18.4 mm
